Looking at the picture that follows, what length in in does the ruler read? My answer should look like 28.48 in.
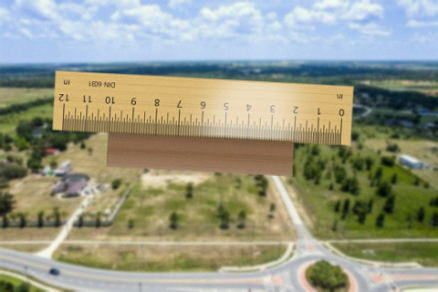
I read 8 in
